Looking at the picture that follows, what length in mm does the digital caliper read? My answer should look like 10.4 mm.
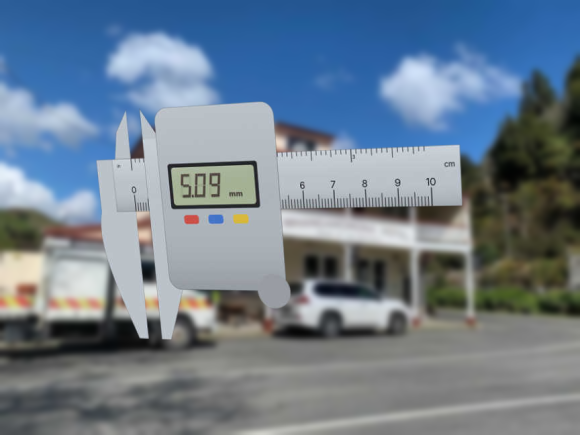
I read 5.09 mm
